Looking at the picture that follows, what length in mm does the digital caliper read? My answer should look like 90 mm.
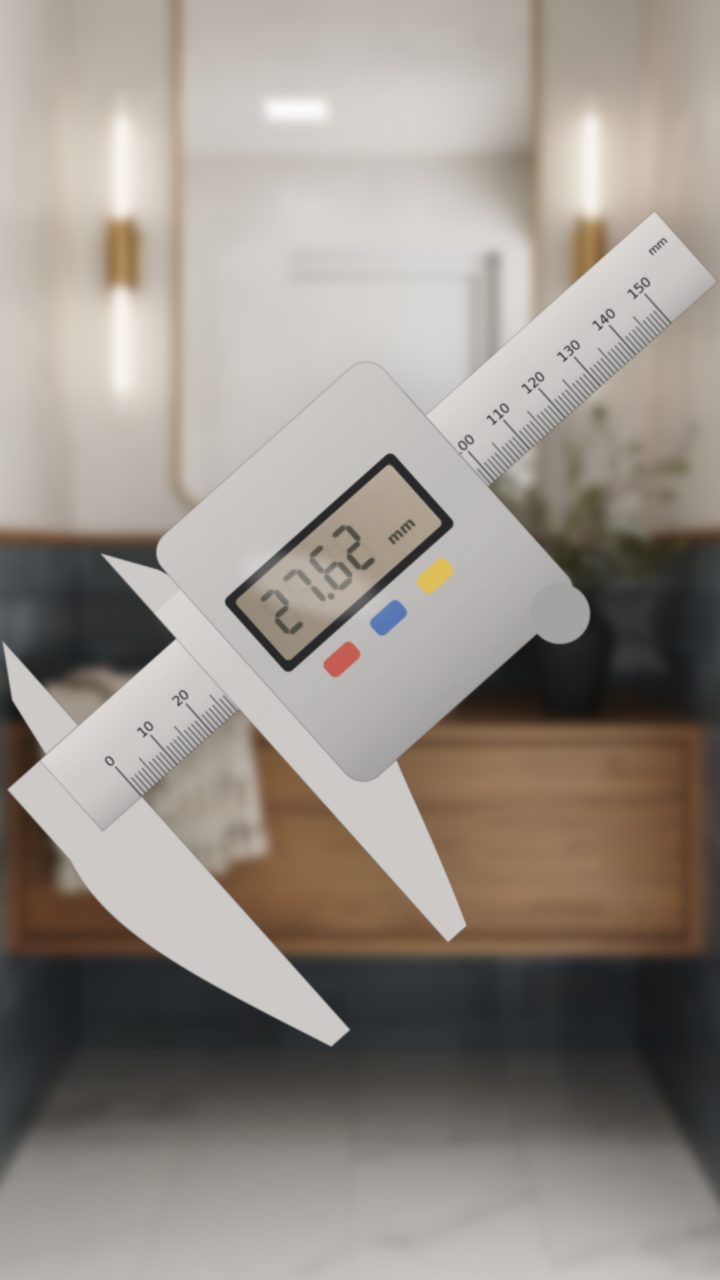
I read 27.62 mm
